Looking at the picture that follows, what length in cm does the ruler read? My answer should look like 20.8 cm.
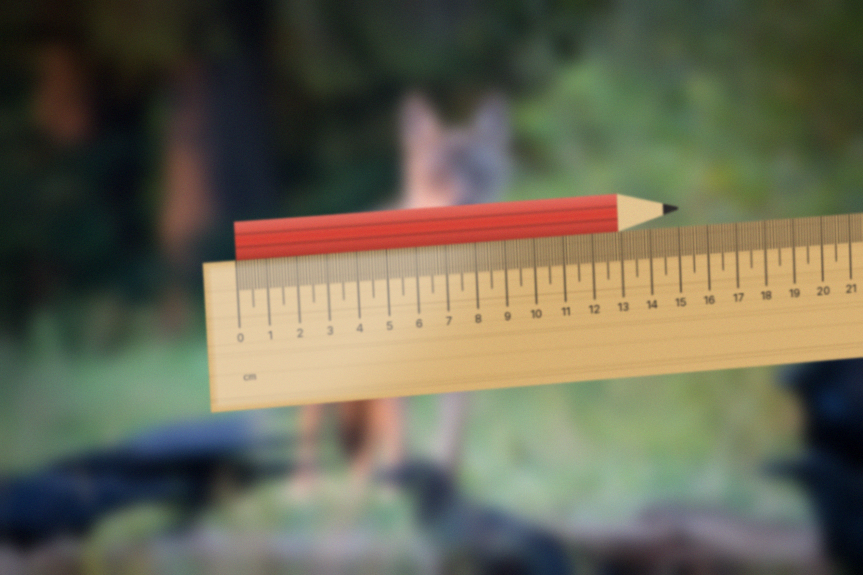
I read 15 cm
